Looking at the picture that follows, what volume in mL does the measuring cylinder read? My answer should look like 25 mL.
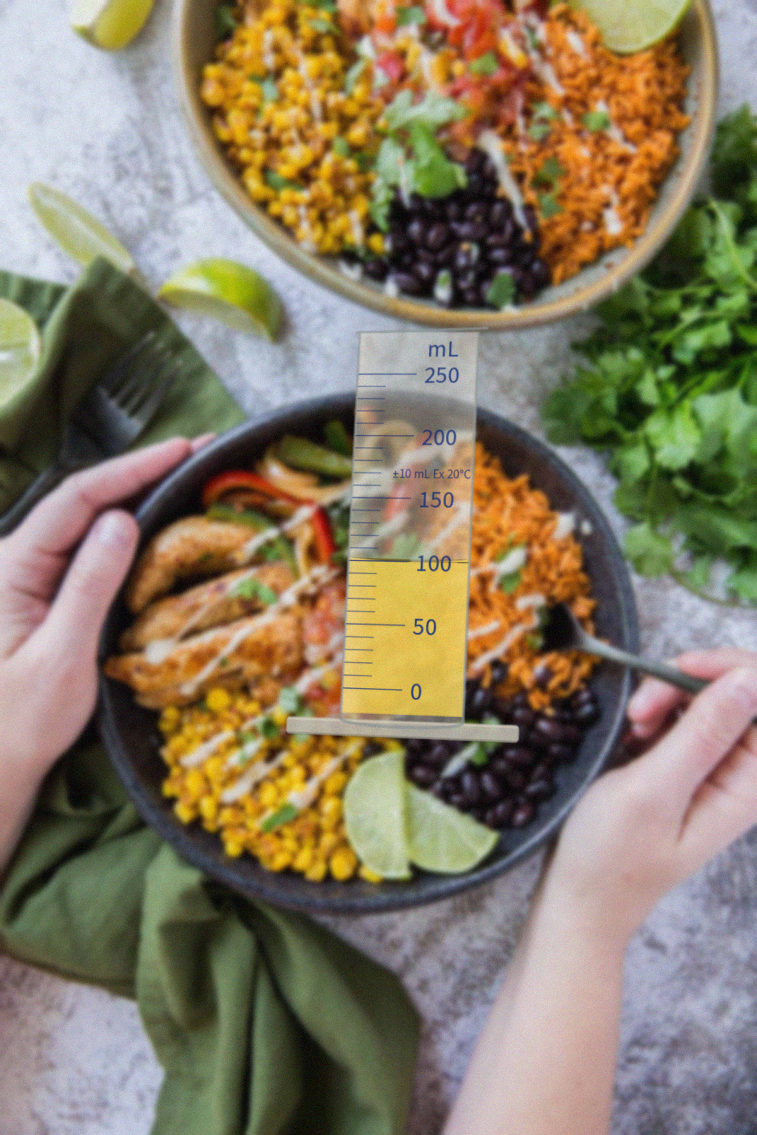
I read 100 mL
